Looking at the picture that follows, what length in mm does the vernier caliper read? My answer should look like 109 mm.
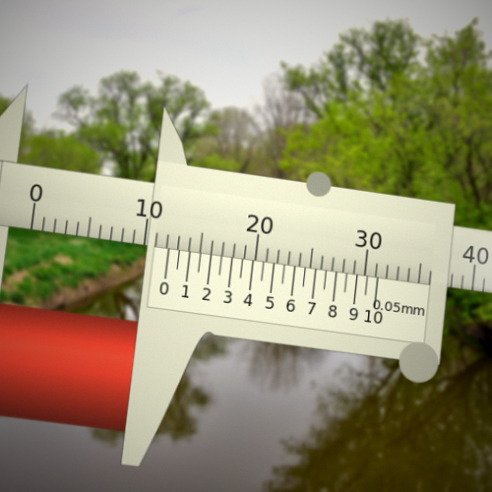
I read 12.2 mm
